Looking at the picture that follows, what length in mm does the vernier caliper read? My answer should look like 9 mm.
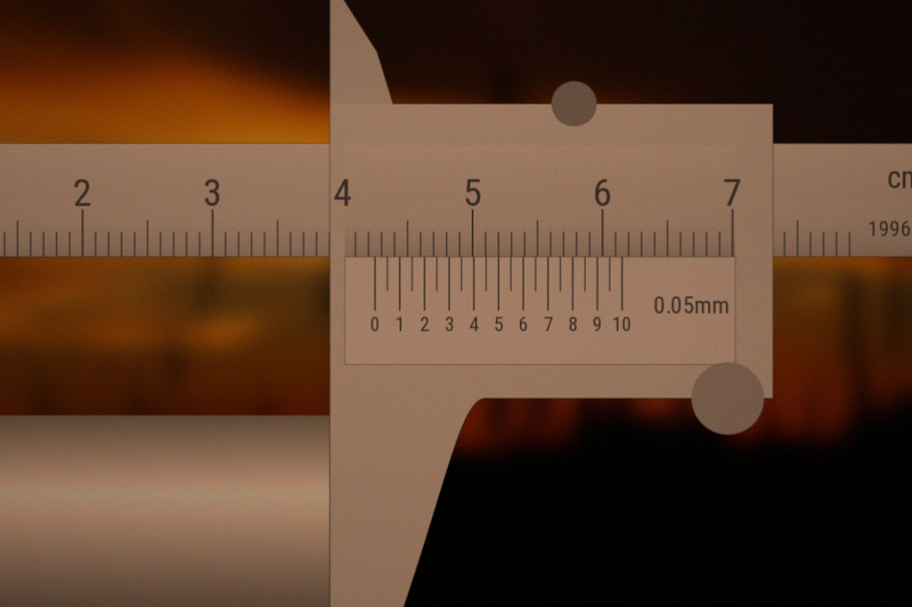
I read 42.5 mm
